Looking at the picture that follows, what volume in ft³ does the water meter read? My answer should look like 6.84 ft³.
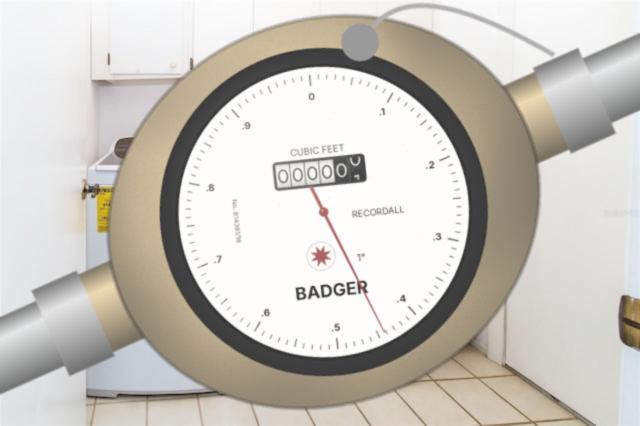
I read 0.44 ft³
